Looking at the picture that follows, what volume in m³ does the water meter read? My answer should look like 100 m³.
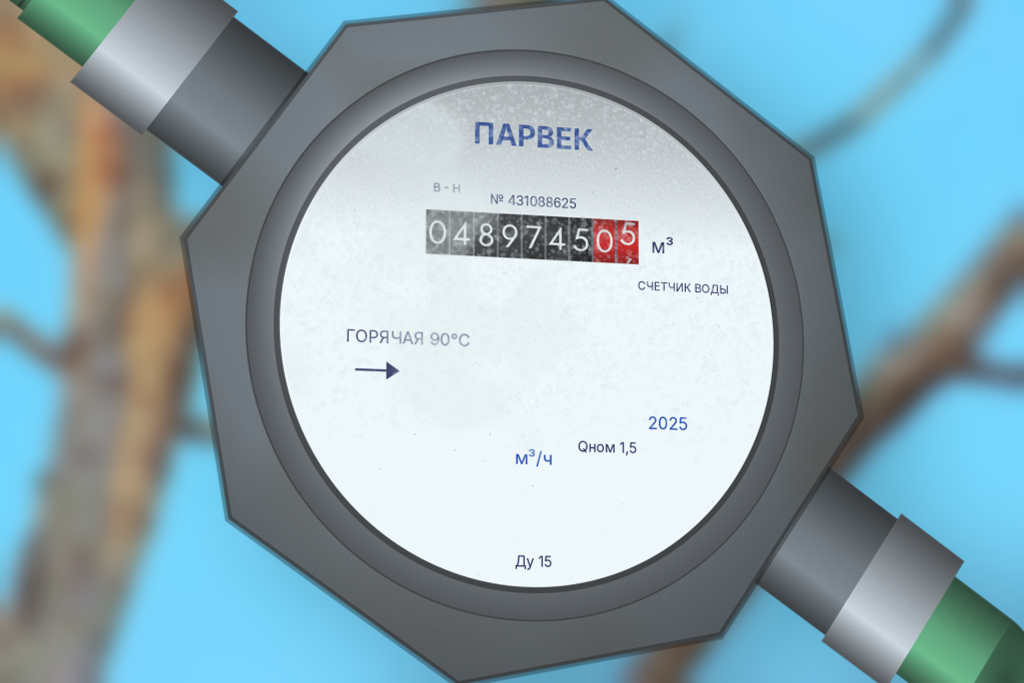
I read 489745.05 m³
